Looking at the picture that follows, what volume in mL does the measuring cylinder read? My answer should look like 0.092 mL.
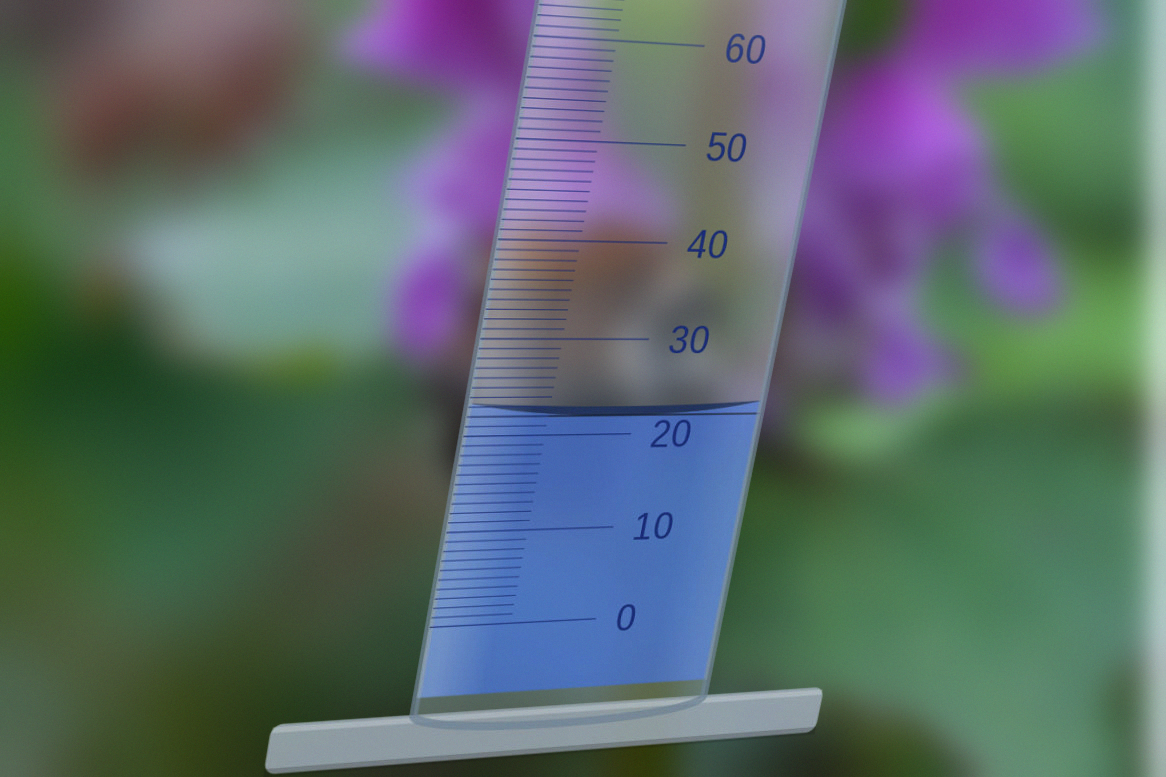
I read 22 mL
